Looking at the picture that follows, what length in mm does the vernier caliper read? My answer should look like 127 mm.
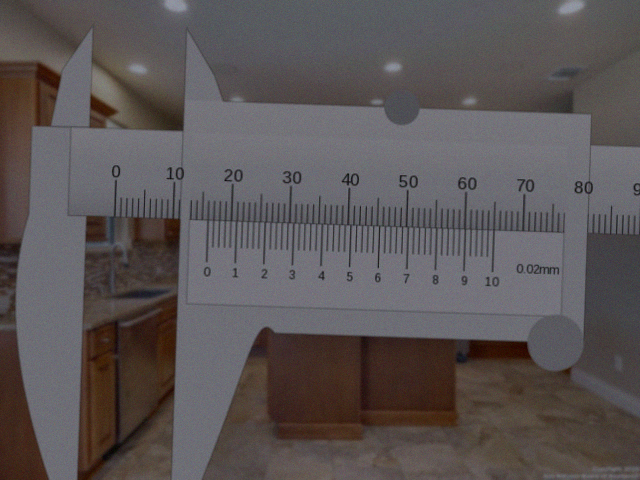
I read 16.0 mm
